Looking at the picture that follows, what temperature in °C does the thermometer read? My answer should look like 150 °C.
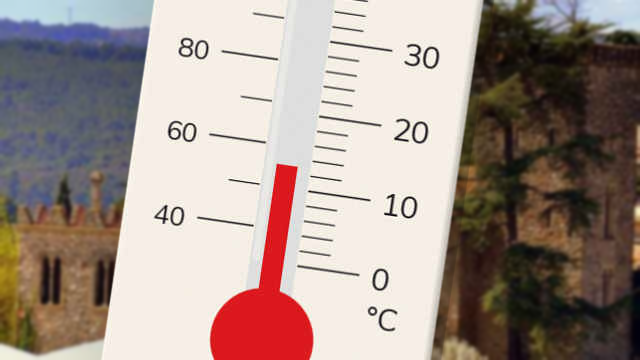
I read 13 °C
